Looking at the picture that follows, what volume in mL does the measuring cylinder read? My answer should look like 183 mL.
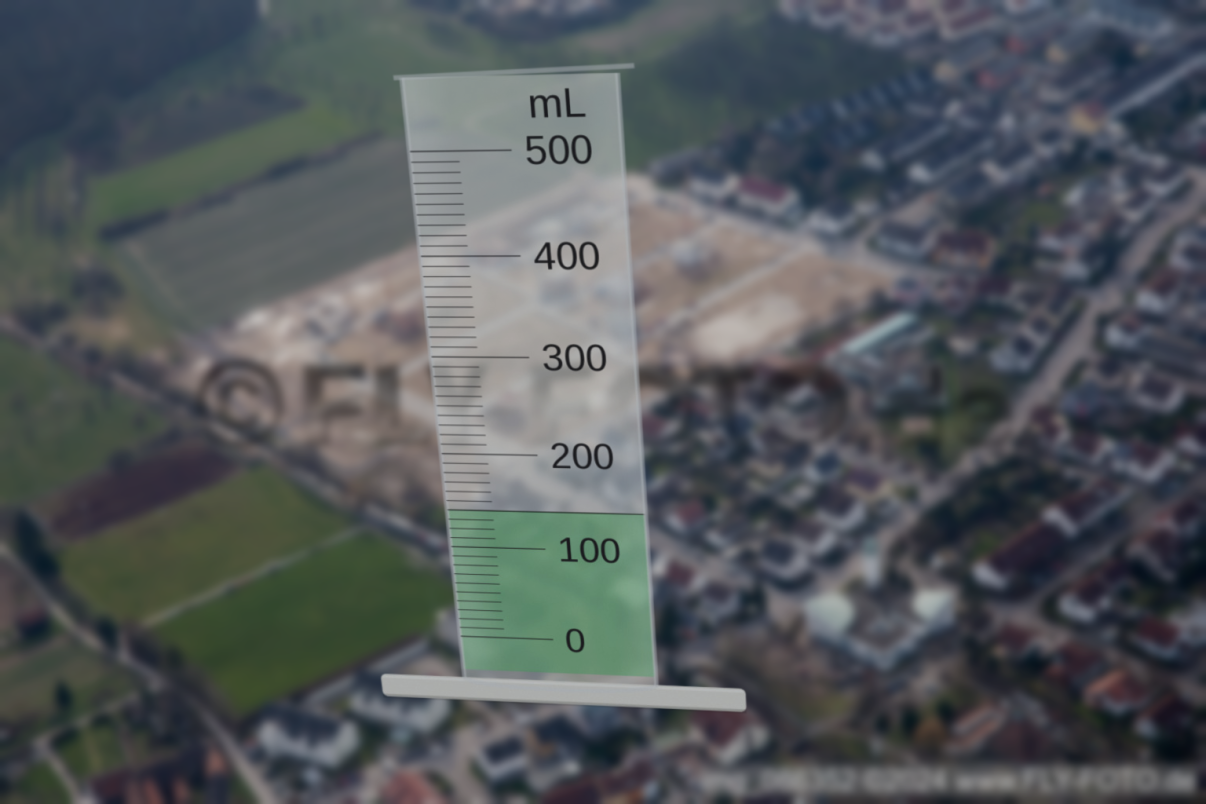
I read 140 mL
